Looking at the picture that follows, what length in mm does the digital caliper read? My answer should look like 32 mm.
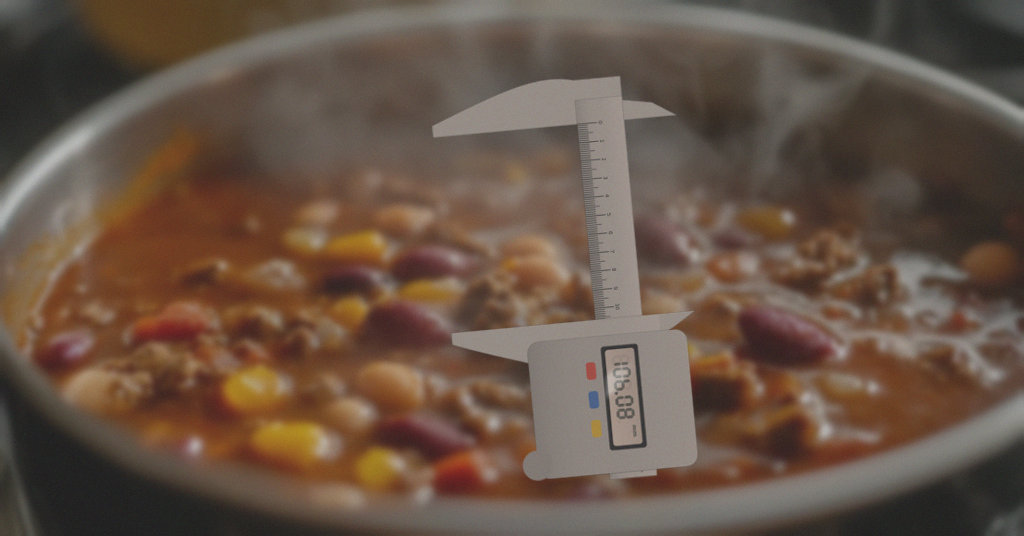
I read 106.08 mm
